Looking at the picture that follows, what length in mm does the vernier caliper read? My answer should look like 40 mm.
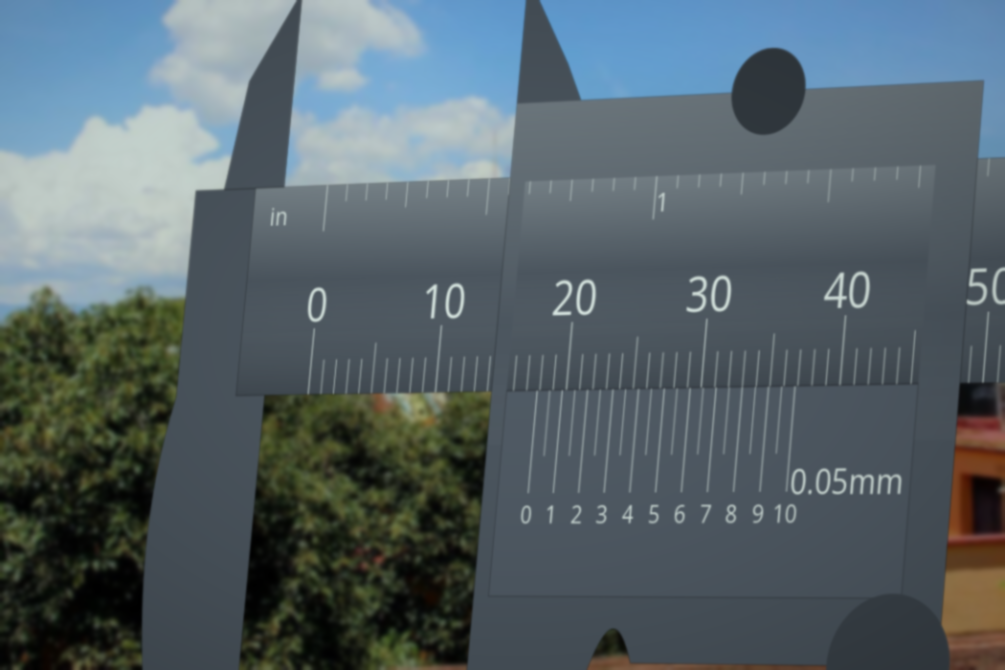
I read 17.8 mm
